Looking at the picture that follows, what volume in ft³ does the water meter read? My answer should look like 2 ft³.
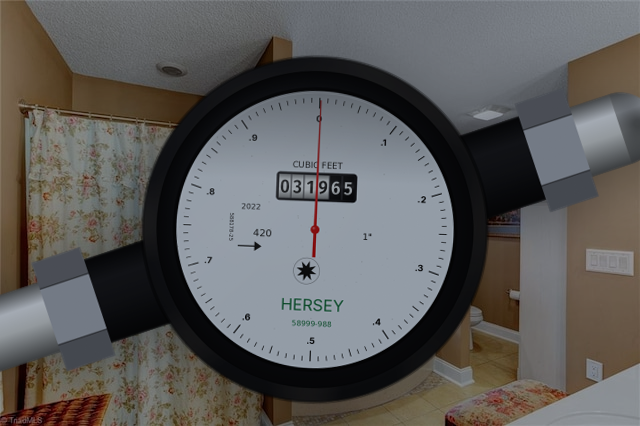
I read 31965.00 ft³
